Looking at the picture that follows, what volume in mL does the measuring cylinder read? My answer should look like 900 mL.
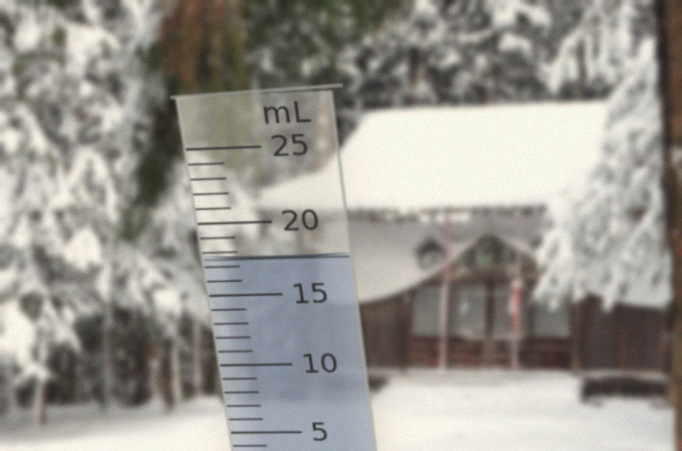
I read 17.5 mL
